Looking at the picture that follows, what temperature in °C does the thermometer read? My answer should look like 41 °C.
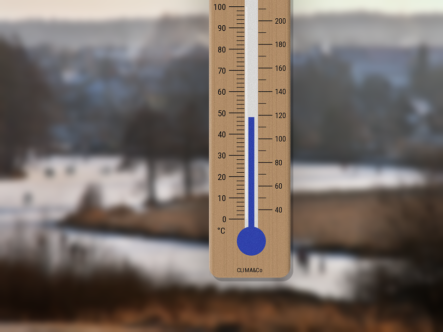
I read 48 °C
